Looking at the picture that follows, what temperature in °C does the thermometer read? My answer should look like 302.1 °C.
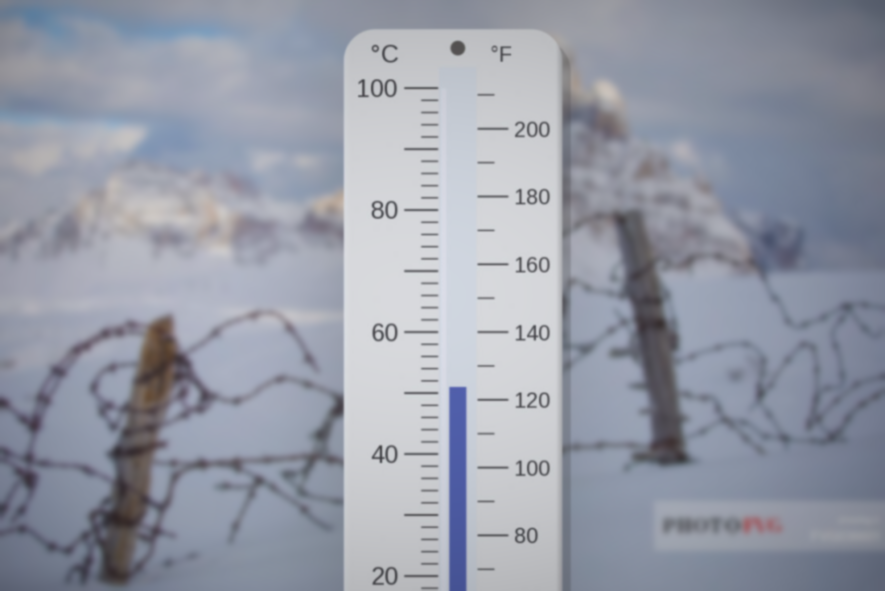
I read 51 °C
